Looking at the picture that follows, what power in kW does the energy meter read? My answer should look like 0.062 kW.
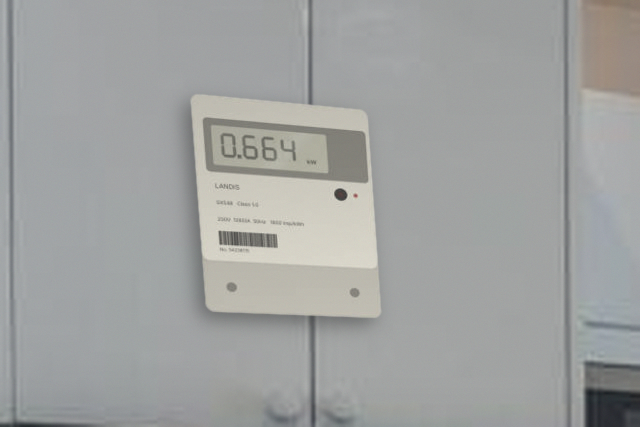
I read 0.664 kW
